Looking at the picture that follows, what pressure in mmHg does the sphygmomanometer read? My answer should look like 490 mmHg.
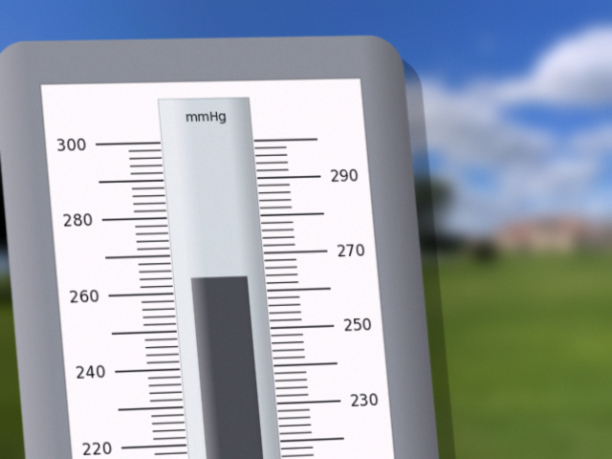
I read 264 mmHg
